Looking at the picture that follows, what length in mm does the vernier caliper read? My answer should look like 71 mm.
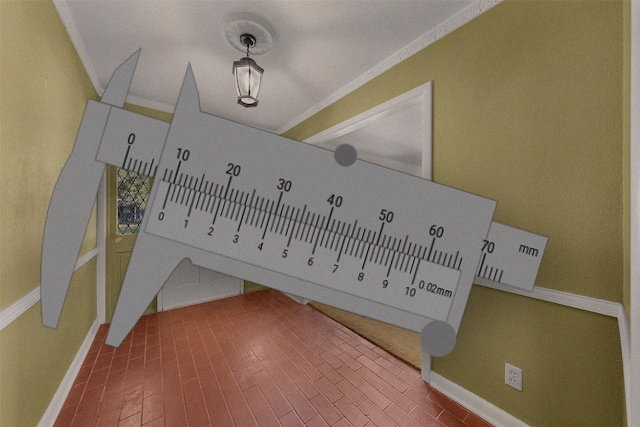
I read 9.5 mm
